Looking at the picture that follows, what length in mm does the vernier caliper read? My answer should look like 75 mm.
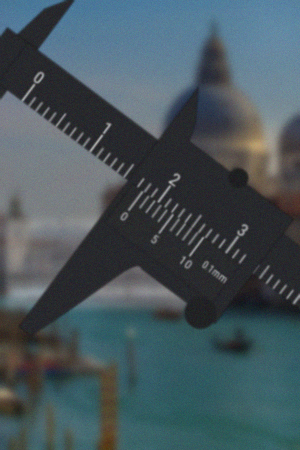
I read 17.8 mm
